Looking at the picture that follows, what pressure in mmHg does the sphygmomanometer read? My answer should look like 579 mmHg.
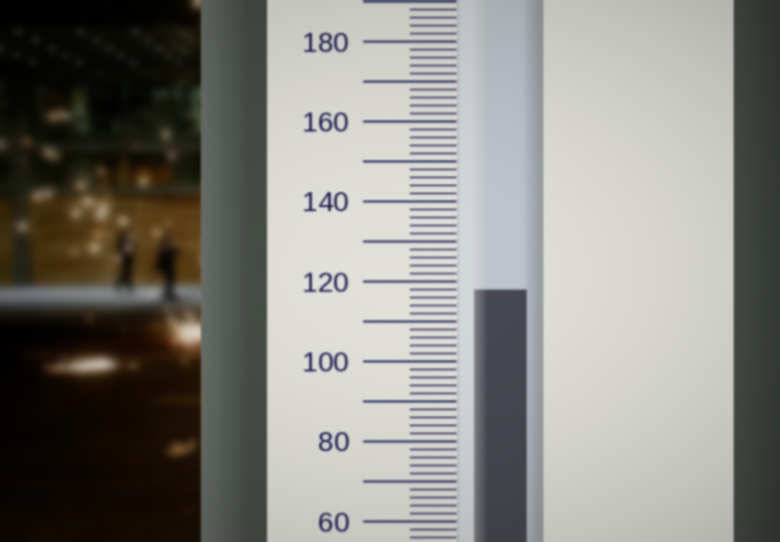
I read 118 mmHg
